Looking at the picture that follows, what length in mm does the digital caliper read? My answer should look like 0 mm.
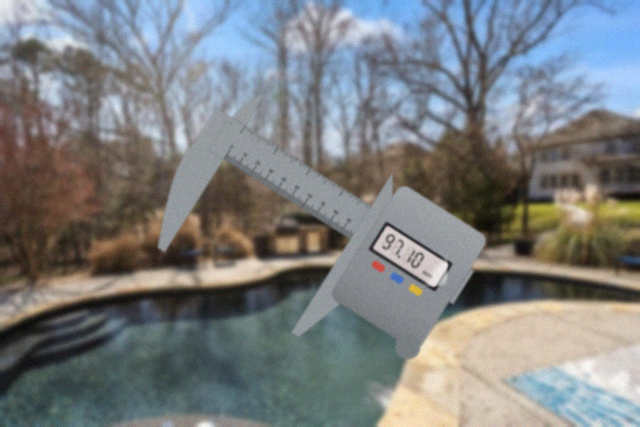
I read 97.10 mm
